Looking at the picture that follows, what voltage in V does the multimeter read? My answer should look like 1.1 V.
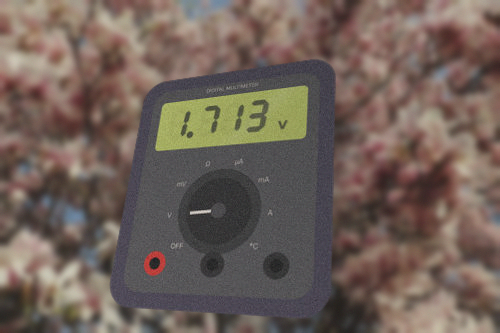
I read 1.713 V
